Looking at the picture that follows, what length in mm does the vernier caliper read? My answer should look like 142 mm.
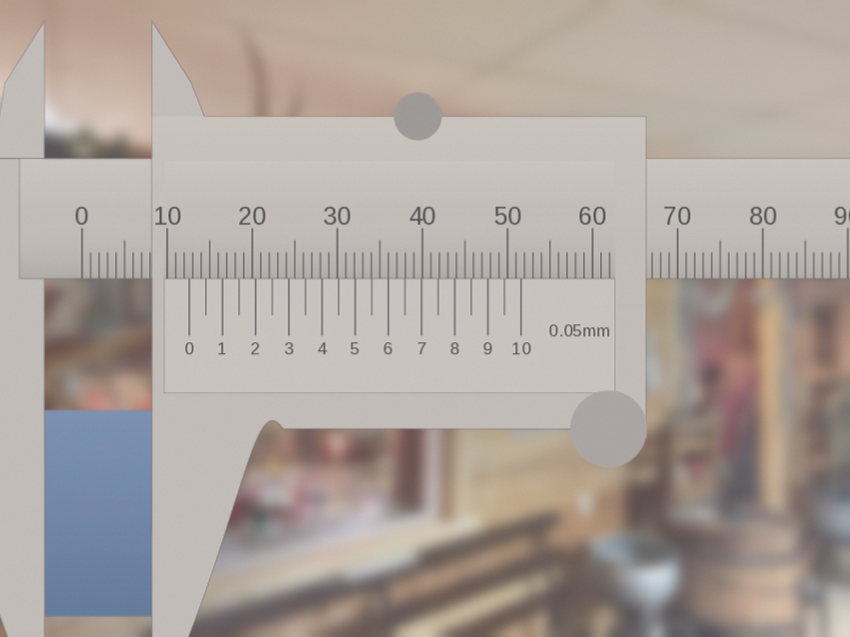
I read 12.6 mm
